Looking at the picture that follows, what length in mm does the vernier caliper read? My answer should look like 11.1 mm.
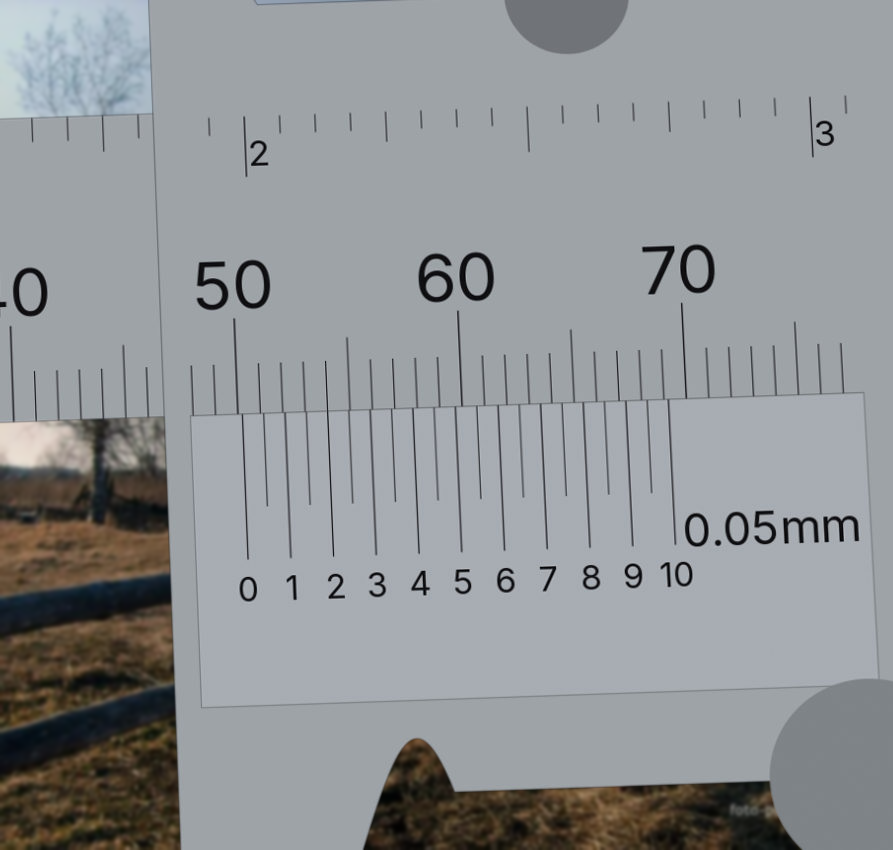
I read 50.2 mm
